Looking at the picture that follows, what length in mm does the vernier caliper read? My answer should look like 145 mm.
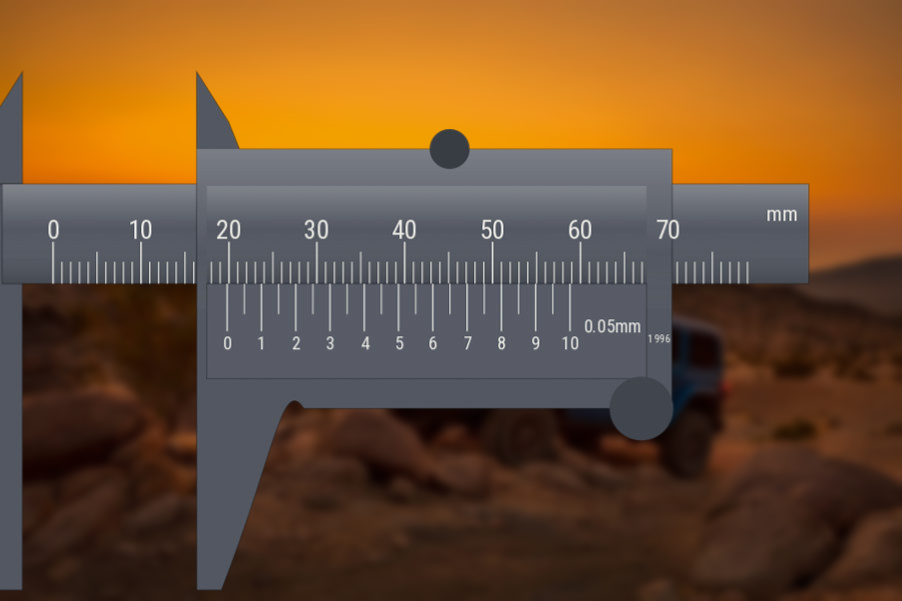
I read 19.8 mm
